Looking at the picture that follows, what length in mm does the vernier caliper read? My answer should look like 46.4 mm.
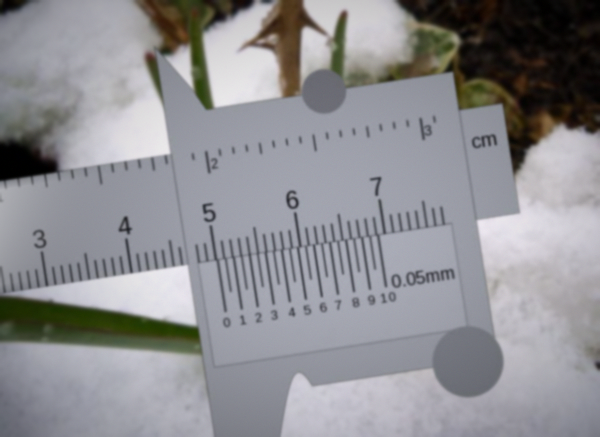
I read 50.2 mm
